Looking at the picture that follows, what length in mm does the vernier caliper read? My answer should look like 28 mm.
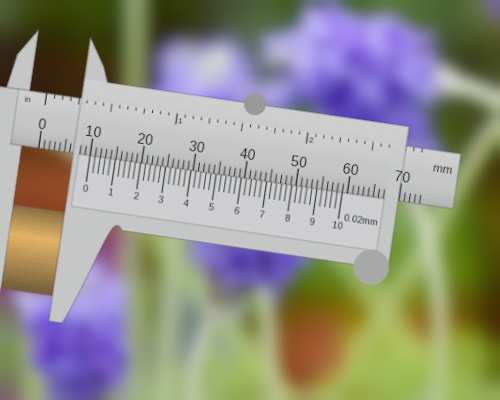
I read 10.0 mm
